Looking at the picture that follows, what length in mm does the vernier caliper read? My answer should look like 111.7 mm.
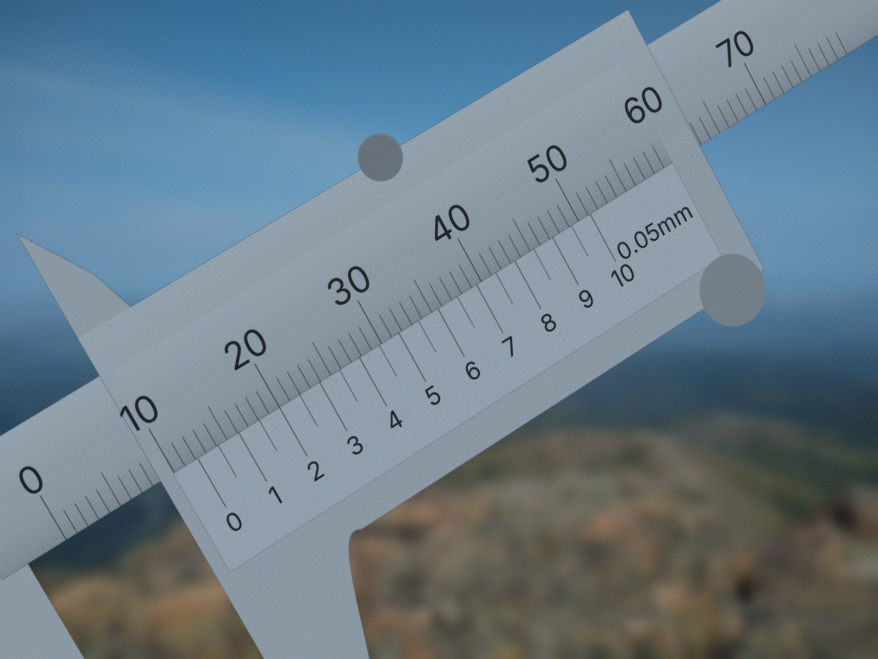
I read 12.2 mm
